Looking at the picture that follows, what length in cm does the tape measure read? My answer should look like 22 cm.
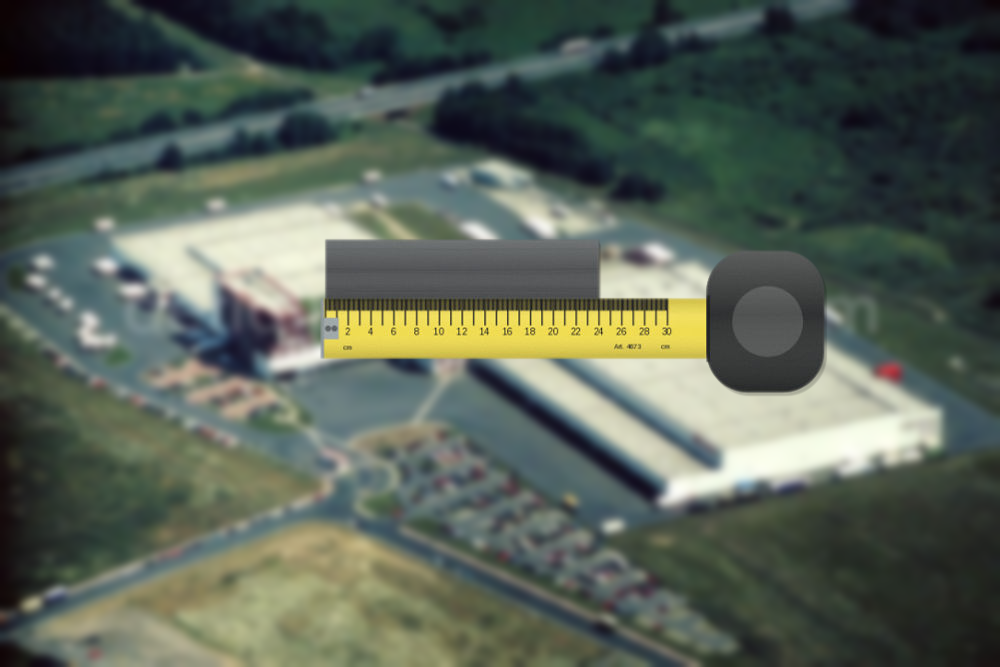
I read 24 cm
